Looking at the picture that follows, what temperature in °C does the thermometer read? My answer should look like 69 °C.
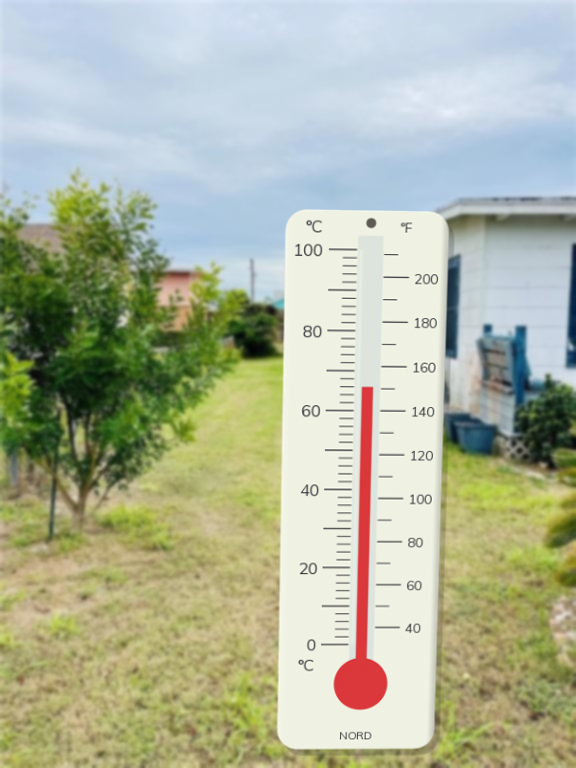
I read 66 °C
